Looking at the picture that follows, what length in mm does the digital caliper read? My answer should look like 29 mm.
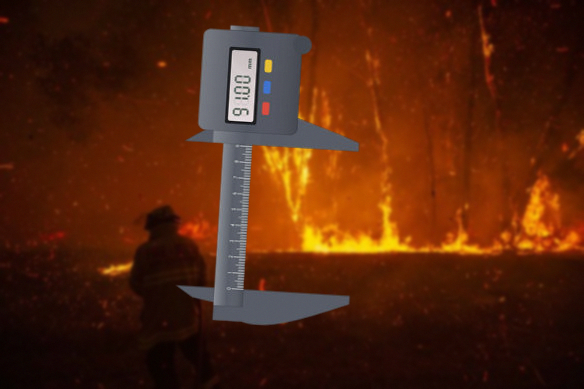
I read 91.00 mm
